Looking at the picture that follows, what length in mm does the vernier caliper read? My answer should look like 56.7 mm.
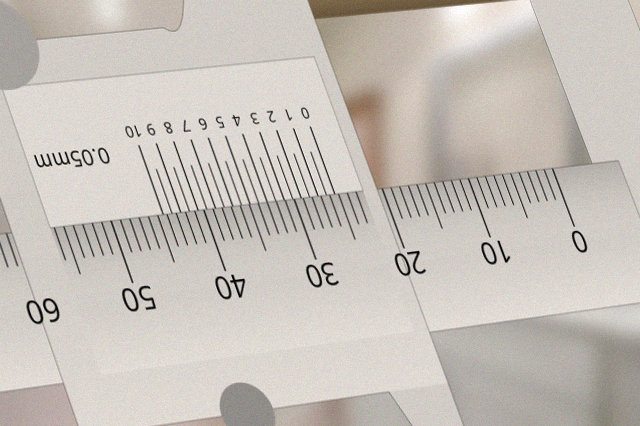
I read 25.4 mm
